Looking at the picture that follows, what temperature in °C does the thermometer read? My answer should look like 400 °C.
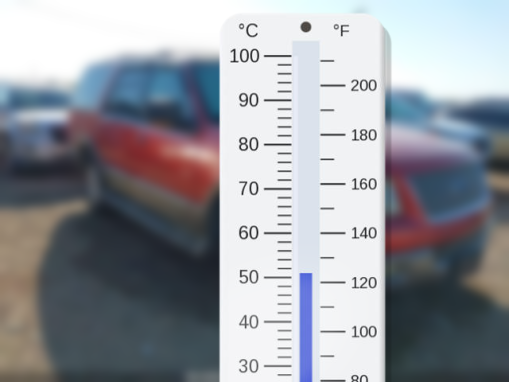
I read 51 °C
